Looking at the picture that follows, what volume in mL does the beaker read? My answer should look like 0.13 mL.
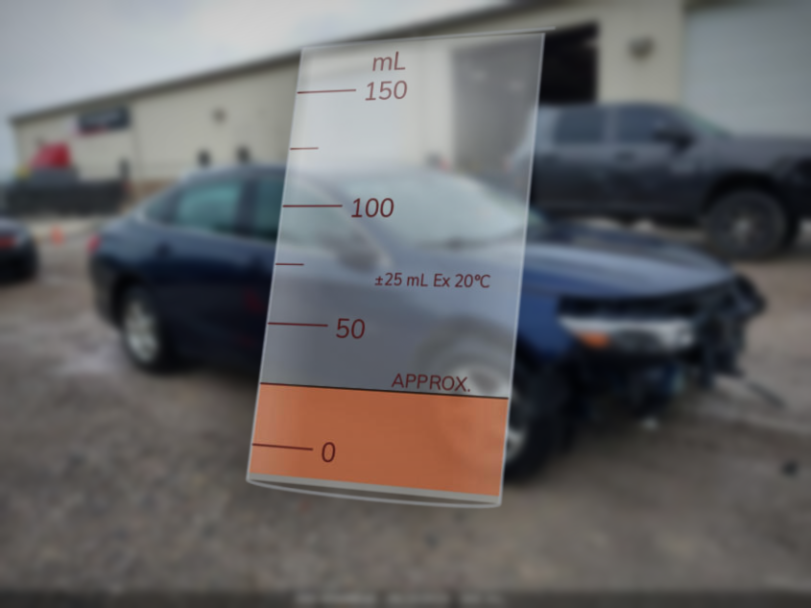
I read 25 mL
